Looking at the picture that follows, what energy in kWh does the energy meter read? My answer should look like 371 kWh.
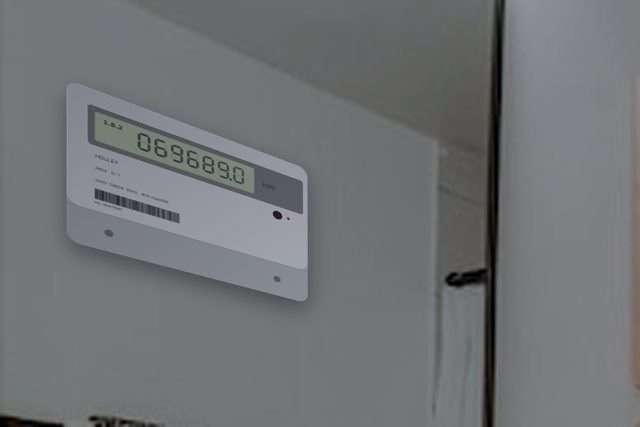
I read 69689.0 kWh
